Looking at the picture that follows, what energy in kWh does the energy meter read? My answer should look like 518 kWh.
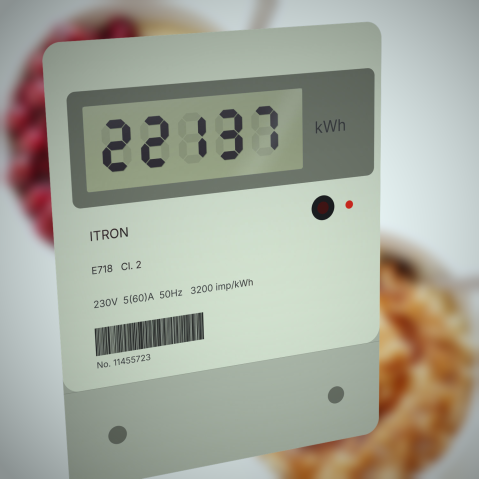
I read 22137 kWh
